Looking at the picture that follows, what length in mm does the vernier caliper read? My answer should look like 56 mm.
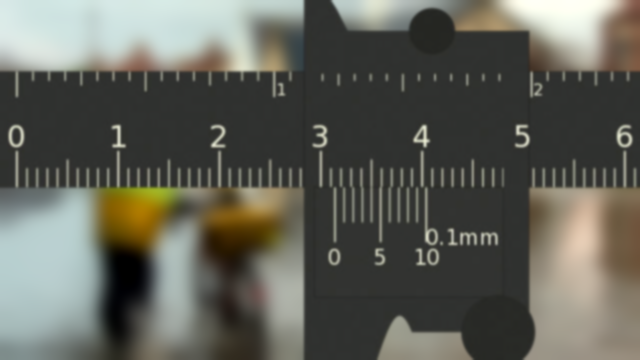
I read 31.4 mm
